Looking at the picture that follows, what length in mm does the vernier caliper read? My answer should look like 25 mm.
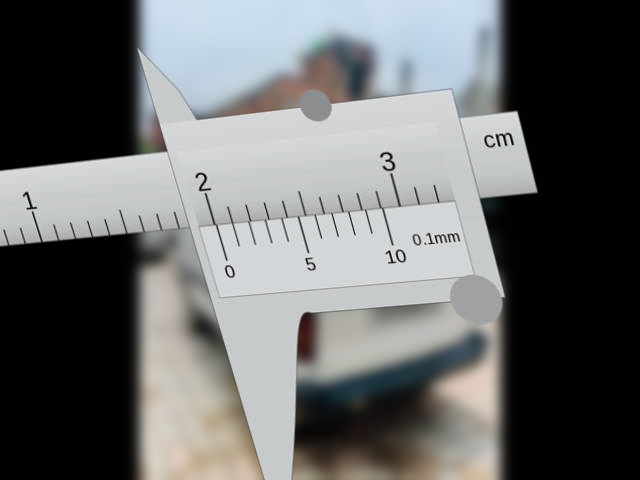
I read 20.1 mm
